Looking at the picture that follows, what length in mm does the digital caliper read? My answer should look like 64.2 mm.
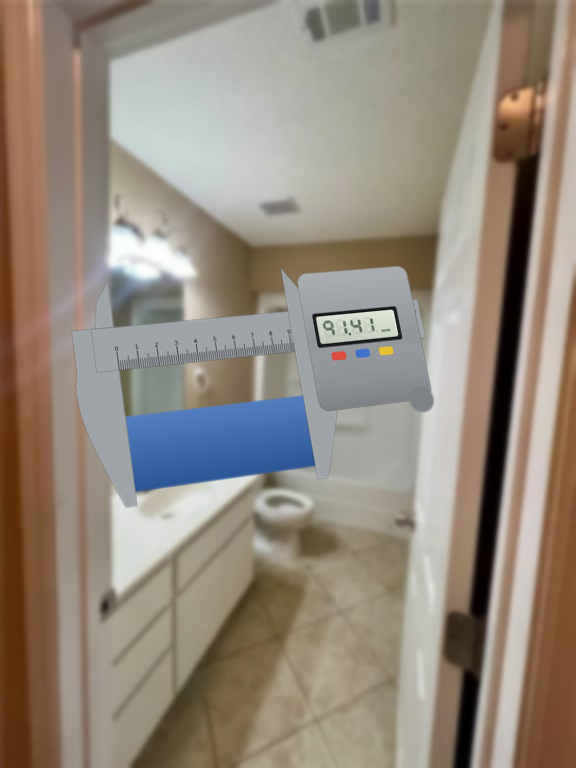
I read 91.41 mm
